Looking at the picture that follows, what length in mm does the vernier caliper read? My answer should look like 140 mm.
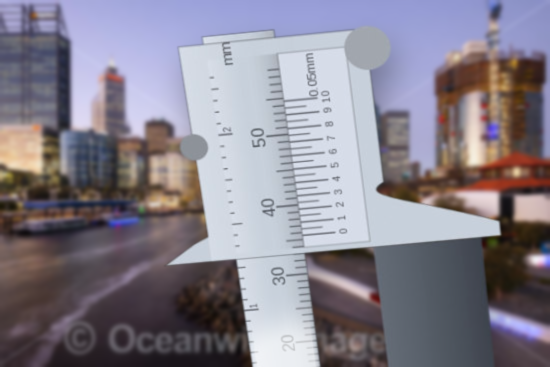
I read 35.6 mm
